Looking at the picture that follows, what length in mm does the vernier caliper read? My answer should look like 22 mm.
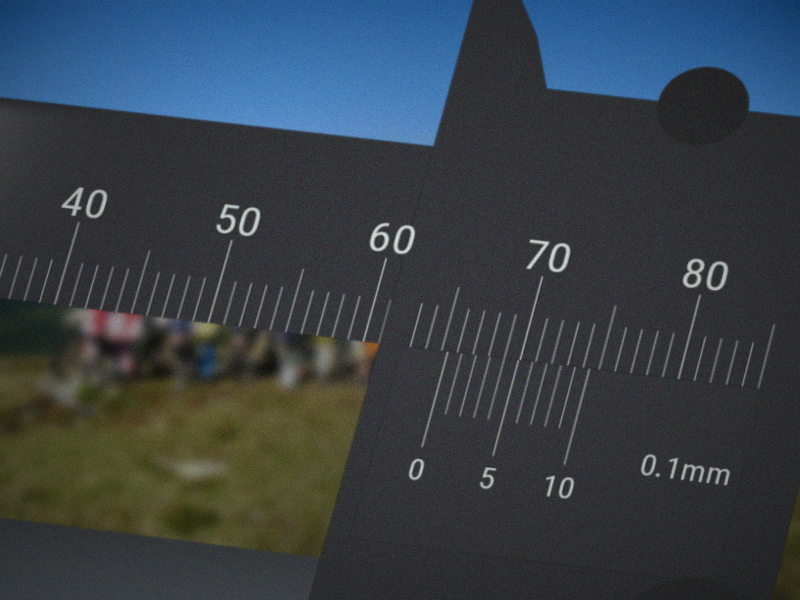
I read 65.4 mm
